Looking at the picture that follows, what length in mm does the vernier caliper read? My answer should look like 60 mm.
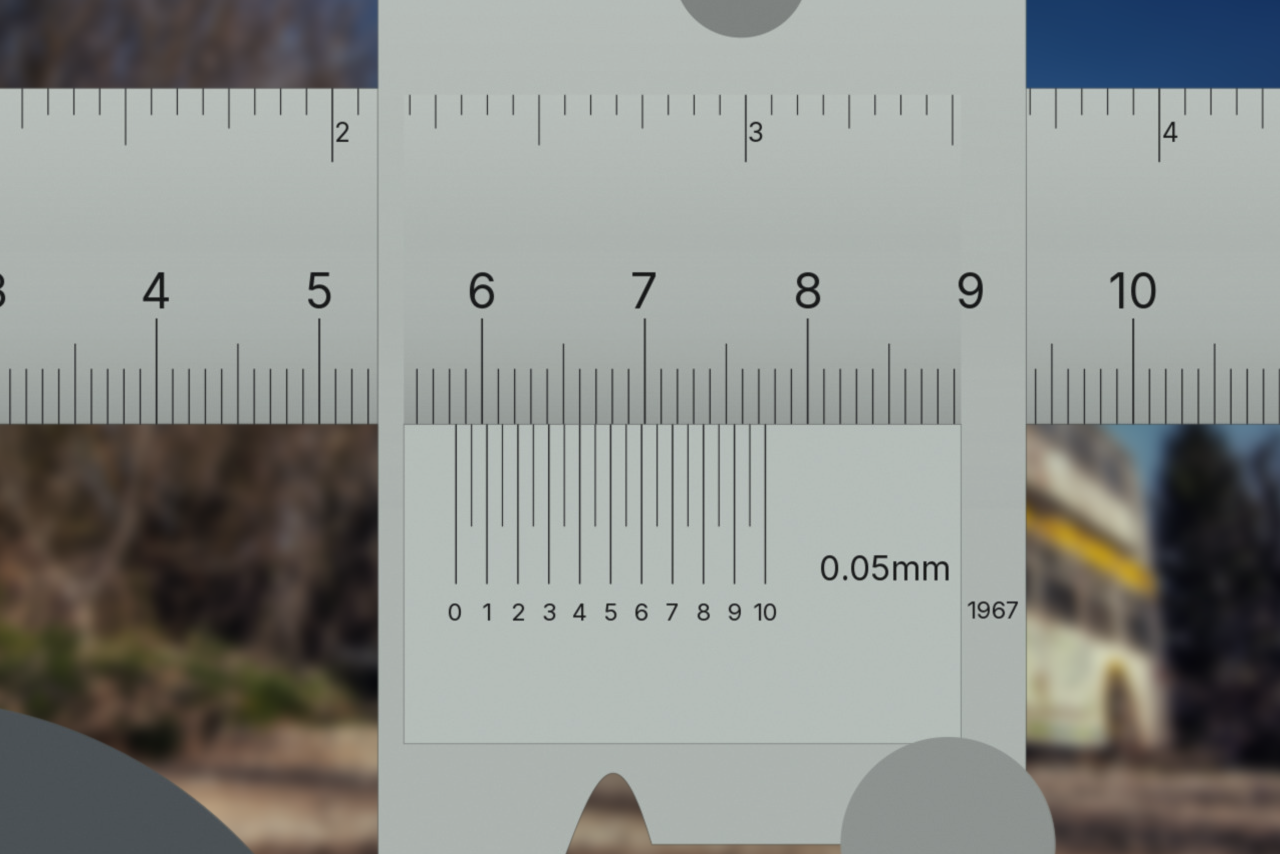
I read 58.4 mm
